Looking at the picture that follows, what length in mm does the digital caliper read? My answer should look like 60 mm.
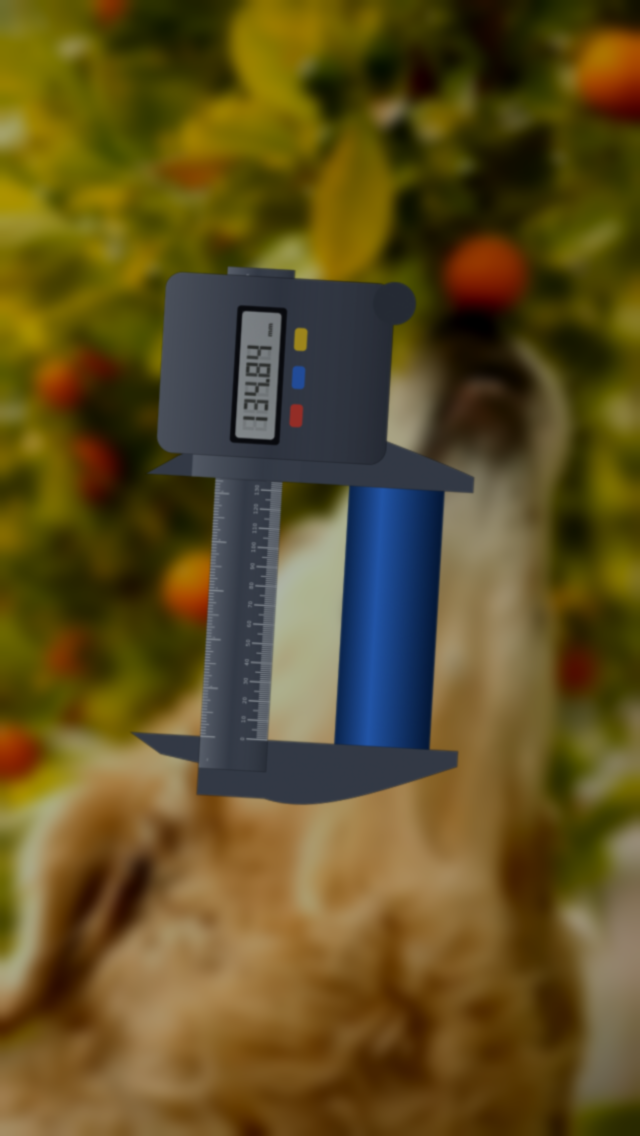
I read 134.84 mm
